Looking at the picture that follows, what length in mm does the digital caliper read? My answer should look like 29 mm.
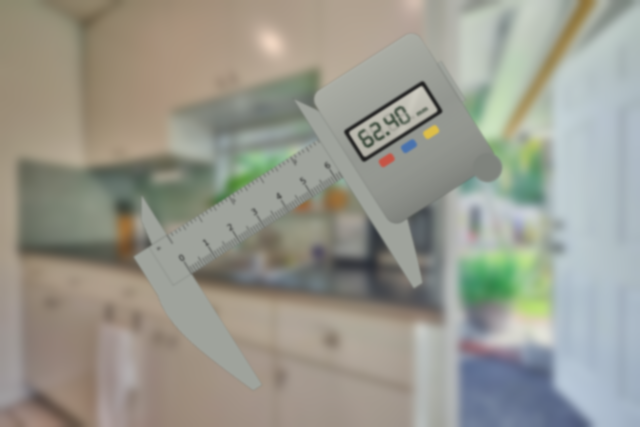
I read 62.40 mm
